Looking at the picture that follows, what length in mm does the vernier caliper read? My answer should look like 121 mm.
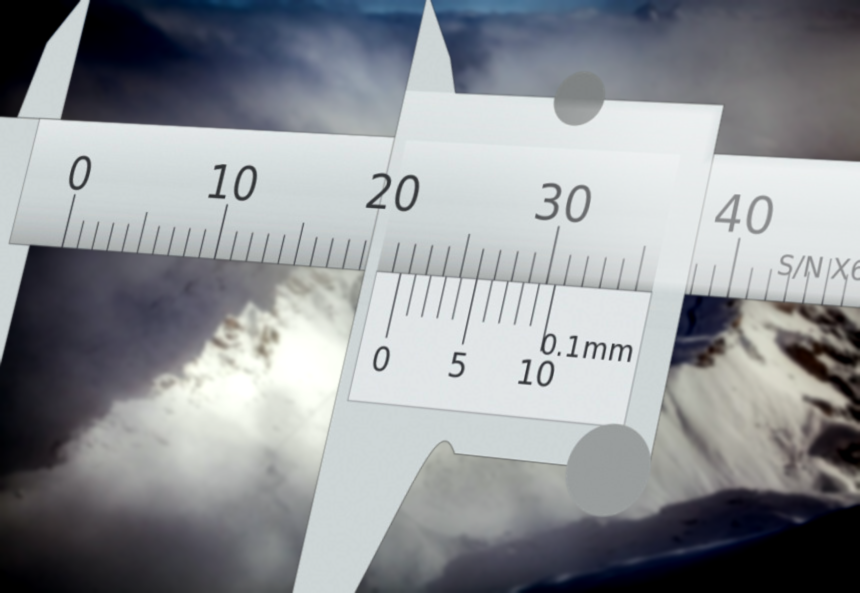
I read 21.5 mm
